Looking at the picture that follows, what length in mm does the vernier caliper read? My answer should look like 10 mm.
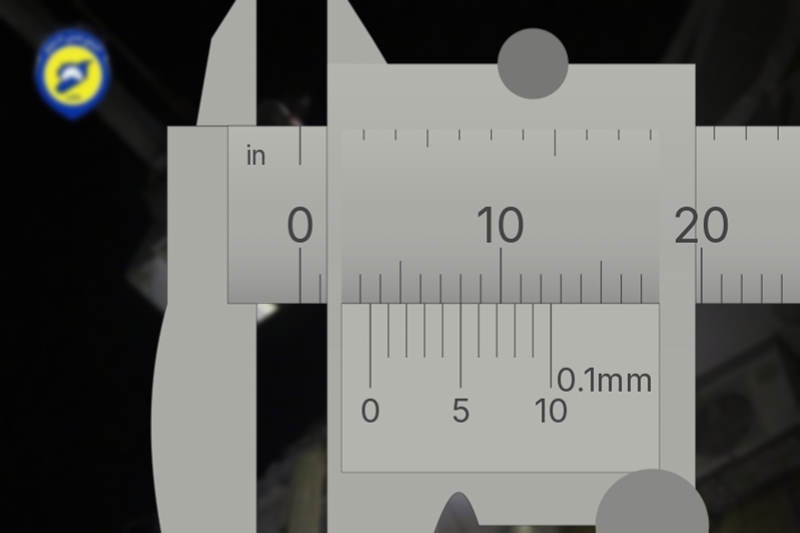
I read 3.5 mm
